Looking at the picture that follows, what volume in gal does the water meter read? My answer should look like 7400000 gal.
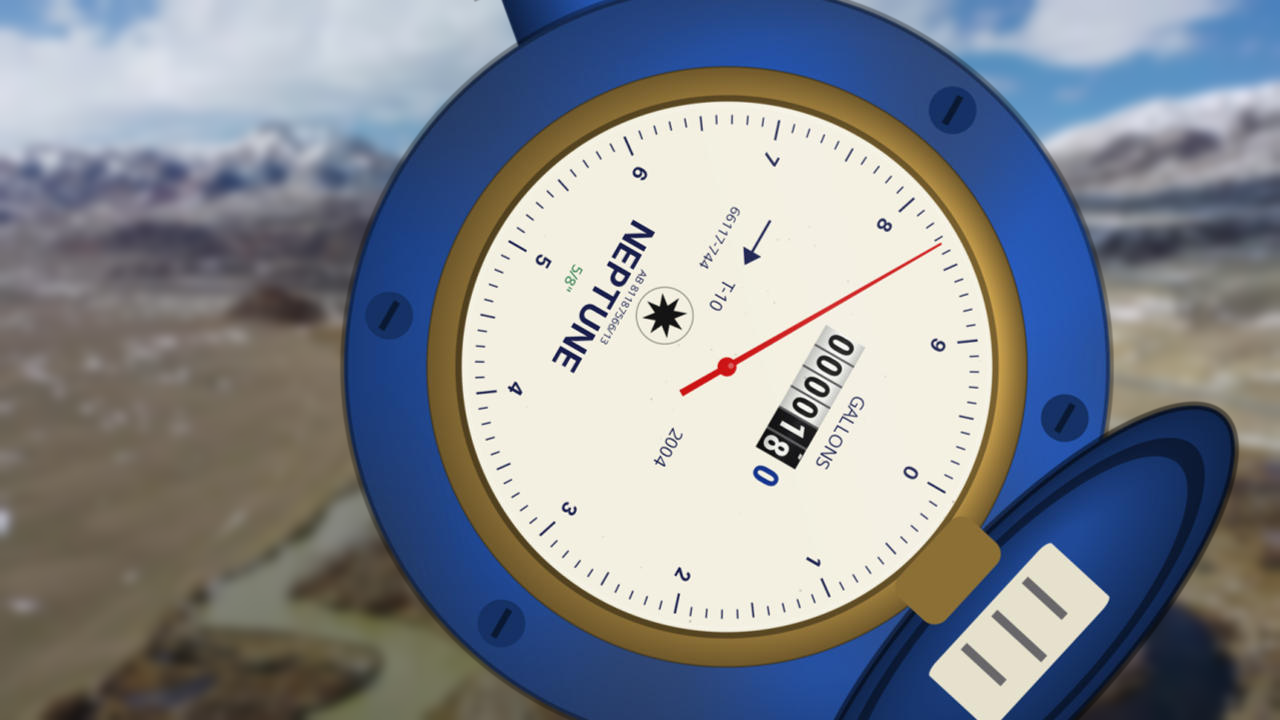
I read 178.3 gal
